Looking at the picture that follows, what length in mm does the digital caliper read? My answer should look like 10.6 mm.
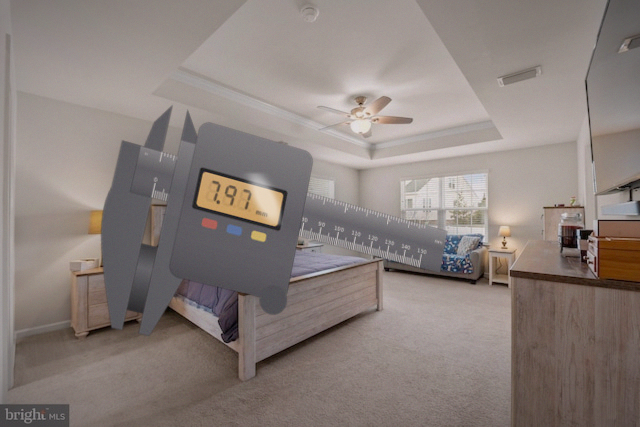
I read 7.97 mm
